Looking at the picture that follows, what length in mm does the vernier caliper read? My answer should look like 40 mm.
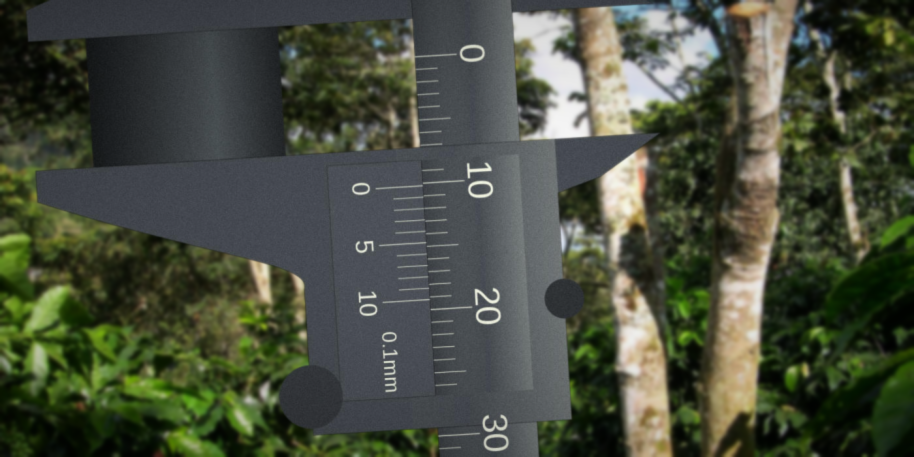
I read 10.2 mm
